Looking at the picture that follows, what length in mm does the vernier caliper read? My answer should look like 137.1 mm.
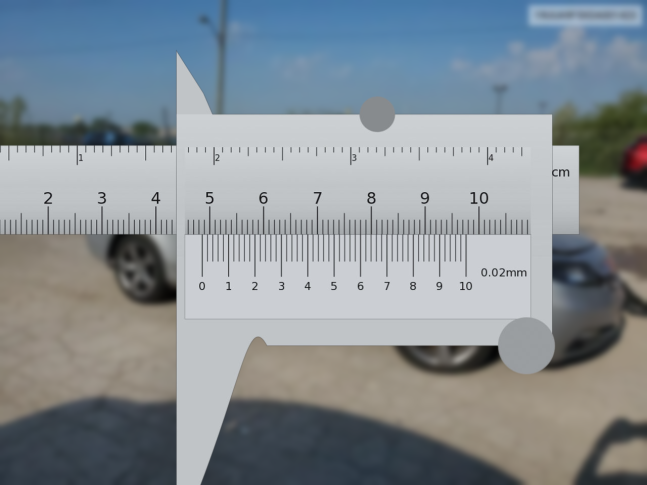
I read 48.6 mm
